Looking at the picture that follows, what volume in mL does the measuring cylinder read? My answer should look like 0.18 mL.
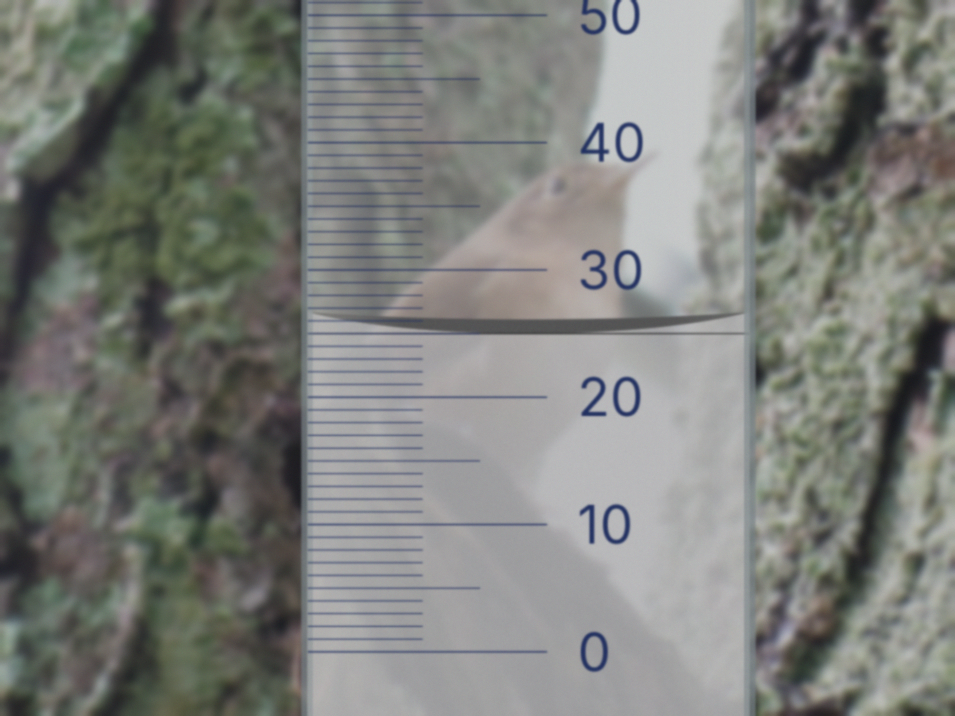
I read 25 mL
